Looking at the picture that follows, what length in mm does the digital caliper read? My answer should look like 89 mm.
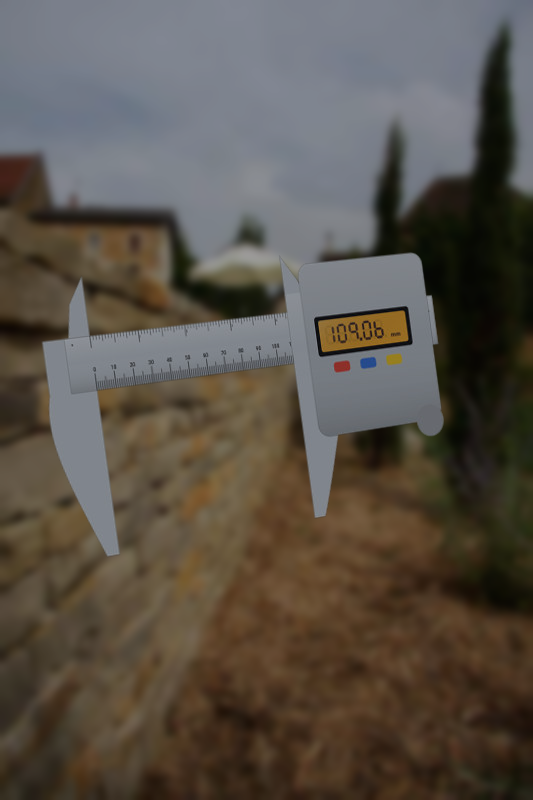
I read 109.06 mm
